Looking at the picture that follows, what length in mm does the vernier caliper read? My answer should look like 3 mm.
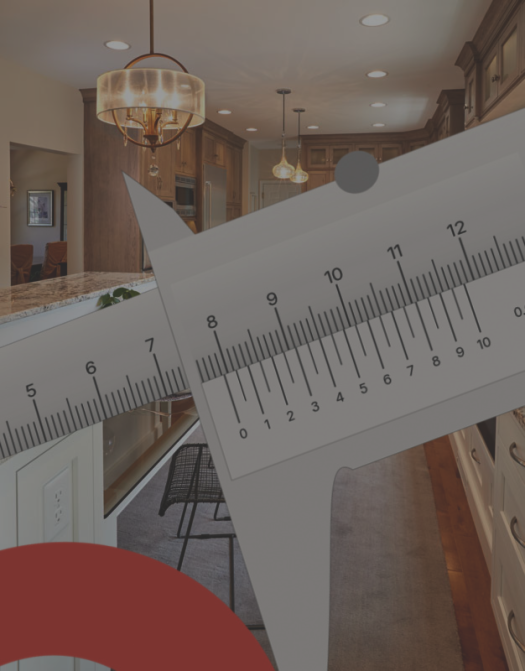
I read 79.4 mm
